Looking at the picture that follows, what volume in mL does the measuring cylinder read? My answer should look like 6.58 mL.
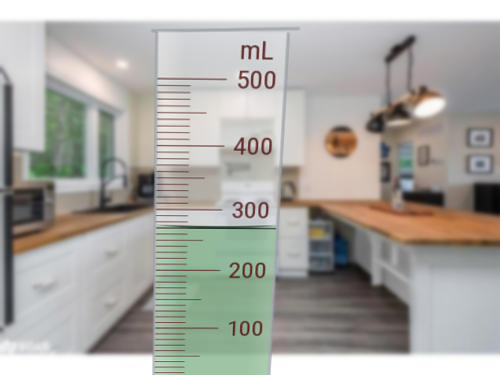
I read 270 mL
